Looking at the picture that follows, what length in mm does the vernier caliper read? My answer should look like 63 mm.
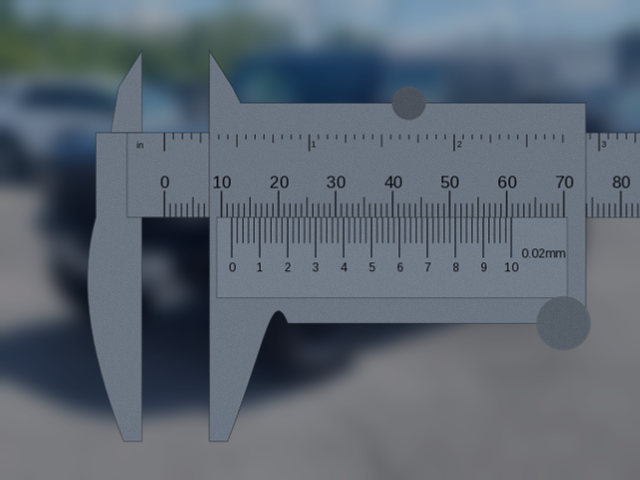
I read 11.8 mm
